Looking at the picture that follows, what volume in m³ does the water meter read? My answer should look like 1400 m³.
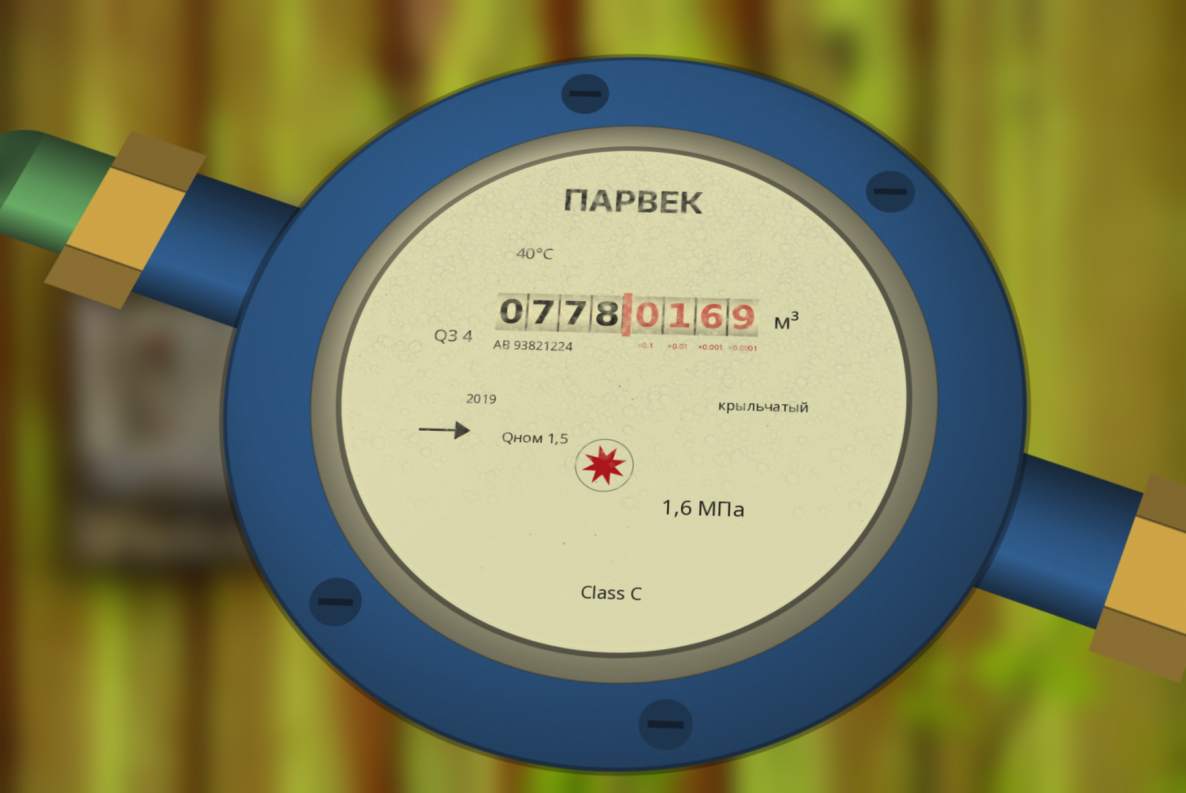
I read 778.0169 m³
